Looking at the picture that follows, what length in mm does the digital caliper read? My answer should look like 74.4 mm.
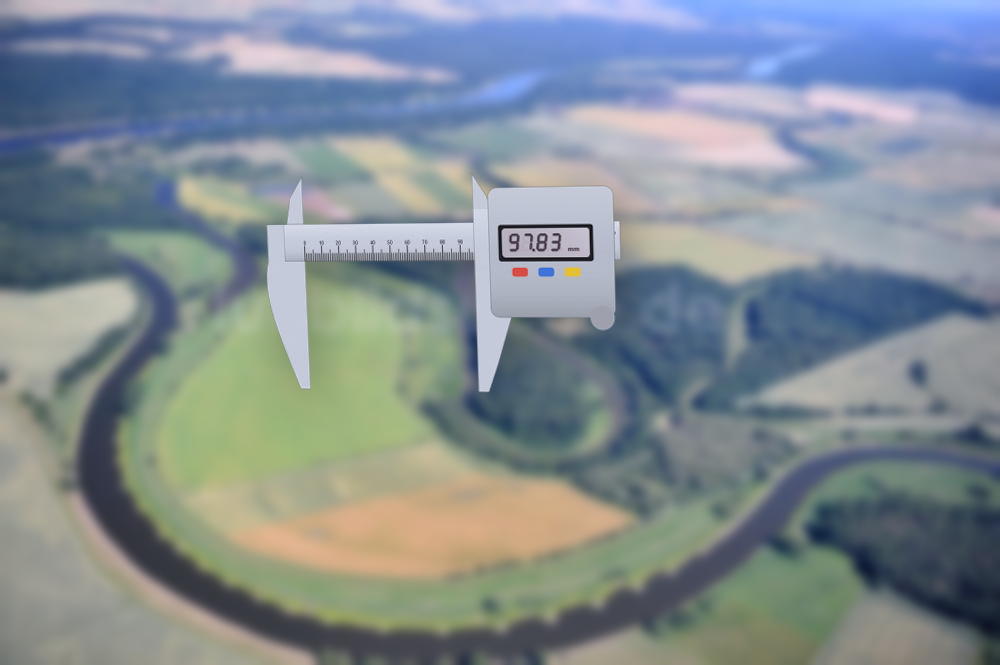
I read 97.83 mm
